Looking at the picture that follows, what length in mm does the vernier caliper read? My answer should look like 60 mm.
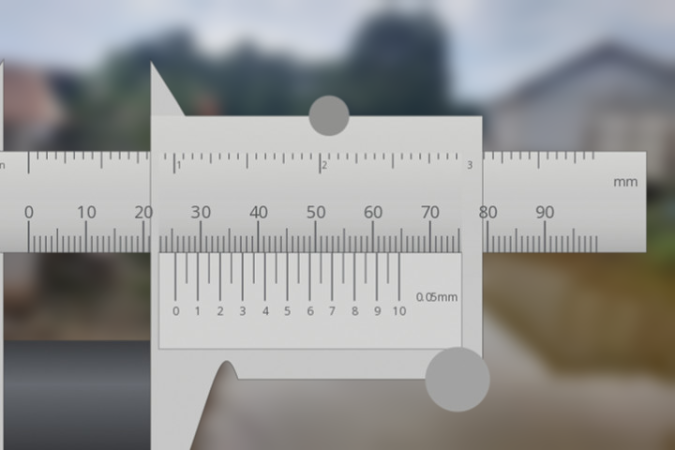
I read 25.6 mm
